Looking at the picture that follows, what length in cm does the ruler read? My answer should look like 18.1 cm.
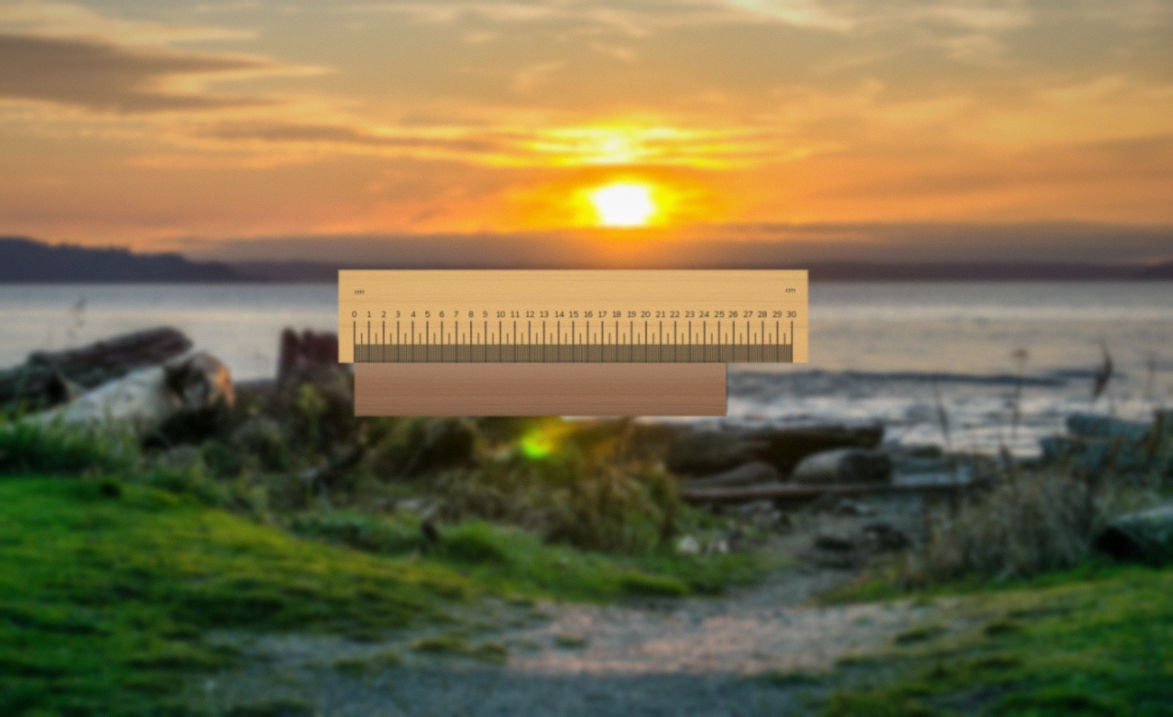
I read 25.5 cm
